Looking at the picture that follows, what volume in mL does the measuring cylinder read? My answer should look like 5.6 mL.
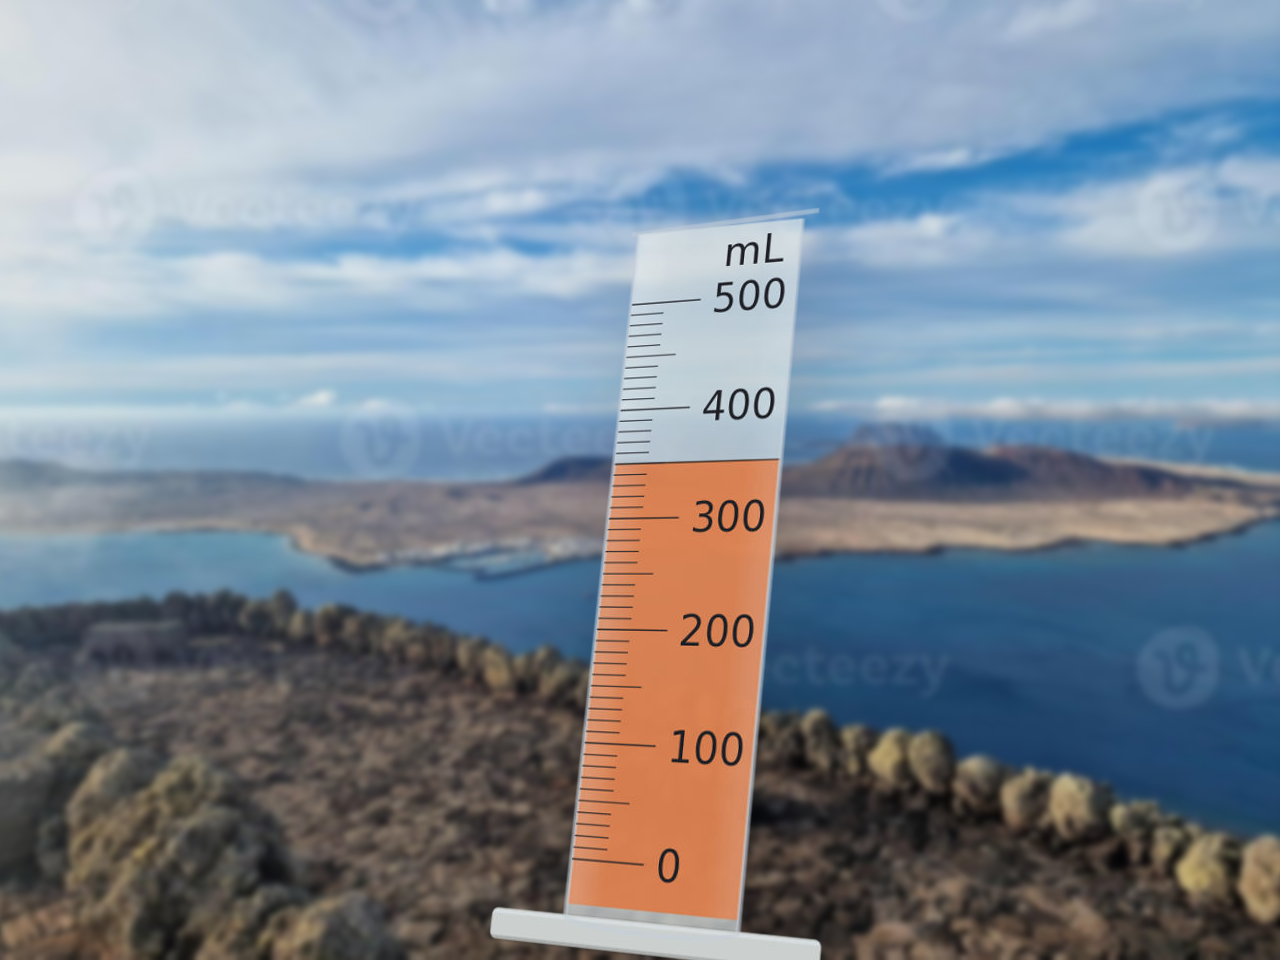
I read 350 mL
